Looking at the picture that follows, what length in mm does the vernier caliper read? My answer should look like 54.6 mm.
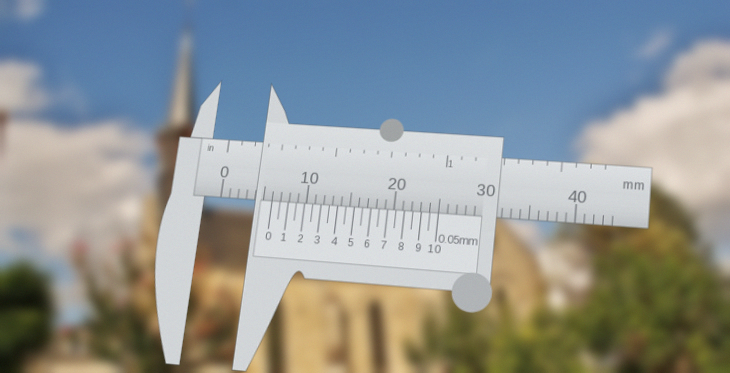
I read 6.0 mm
